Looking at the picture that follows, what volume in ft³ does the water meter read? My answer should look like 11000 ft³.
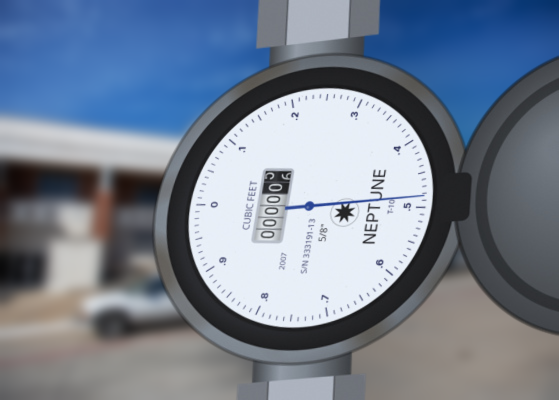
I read 5.48 ft³
